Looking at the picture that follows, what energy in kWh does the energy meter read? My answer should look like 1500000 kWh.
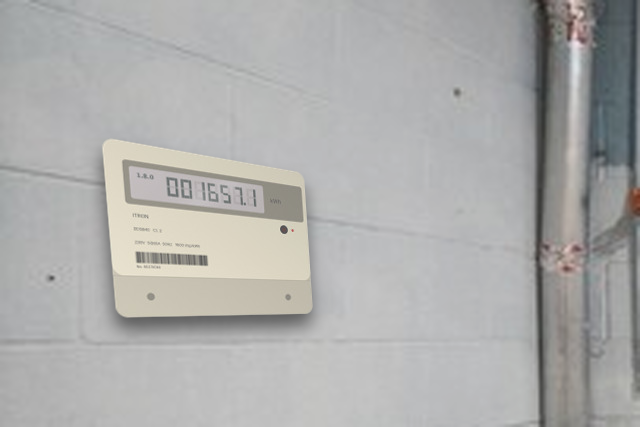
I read 1657.1 kWh
